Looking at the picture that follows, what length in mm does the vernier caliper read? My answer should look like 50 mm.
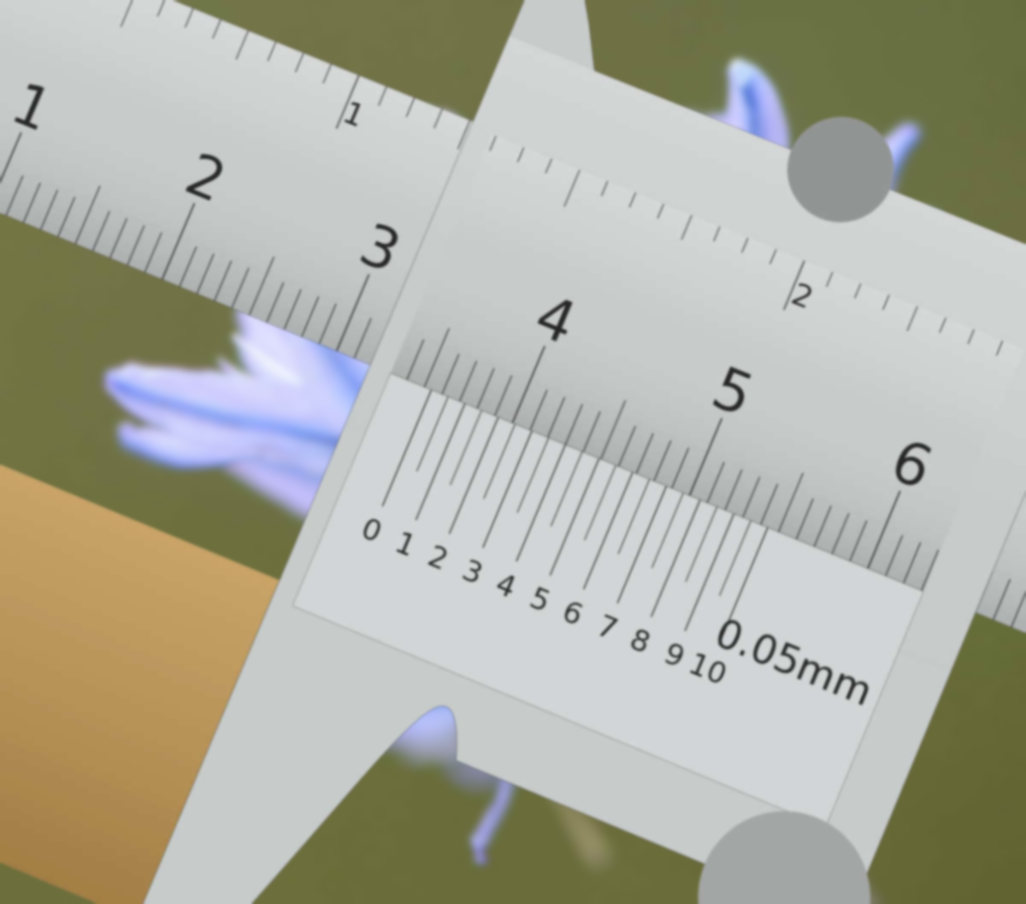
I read 35.4 mm
